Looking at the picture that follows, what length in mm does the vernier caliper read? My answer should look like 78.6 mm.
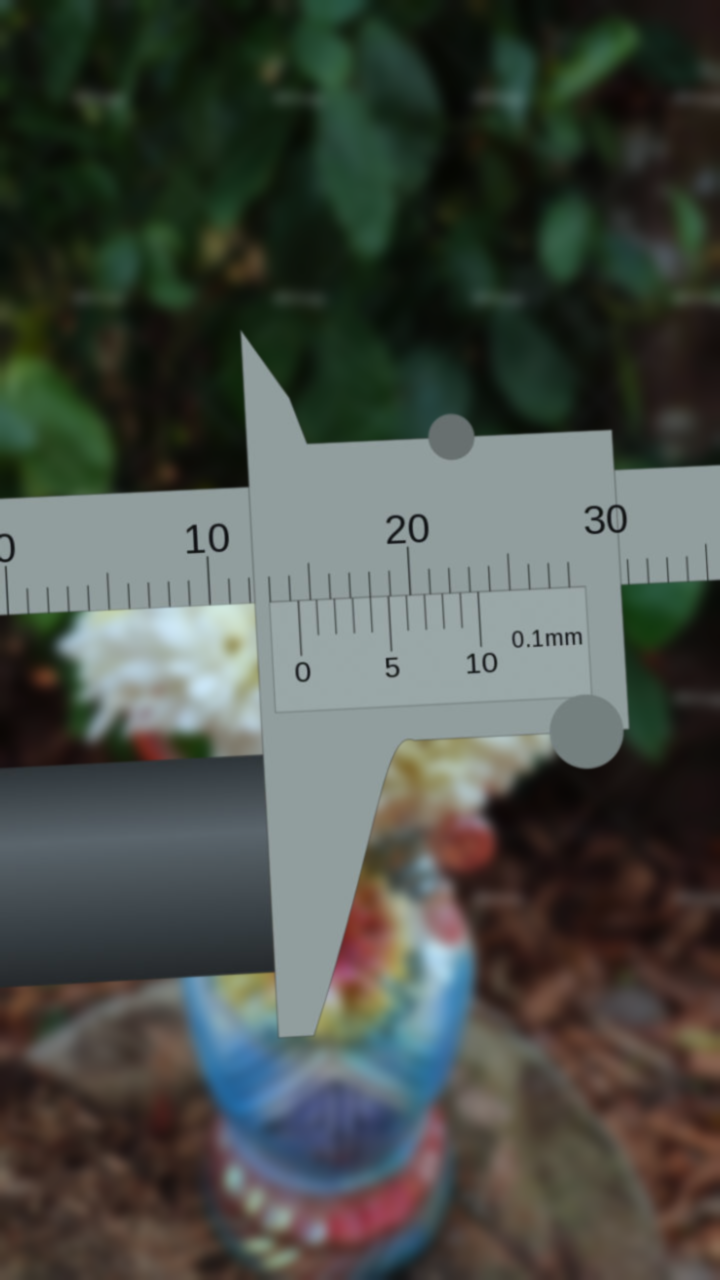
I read 14.4 mm
